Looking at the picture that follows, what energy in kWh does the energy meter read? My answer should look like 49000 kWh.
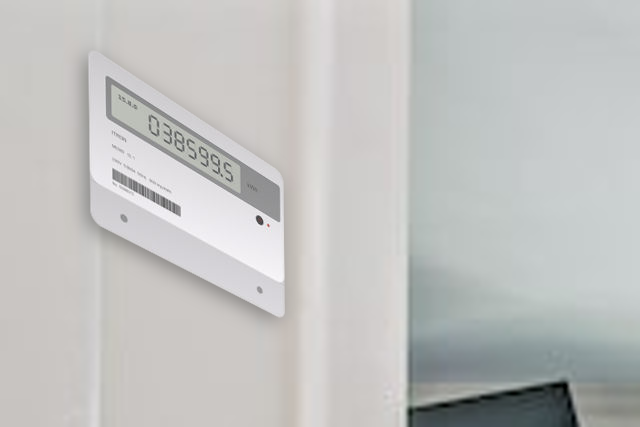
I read 38599.5 kWh
